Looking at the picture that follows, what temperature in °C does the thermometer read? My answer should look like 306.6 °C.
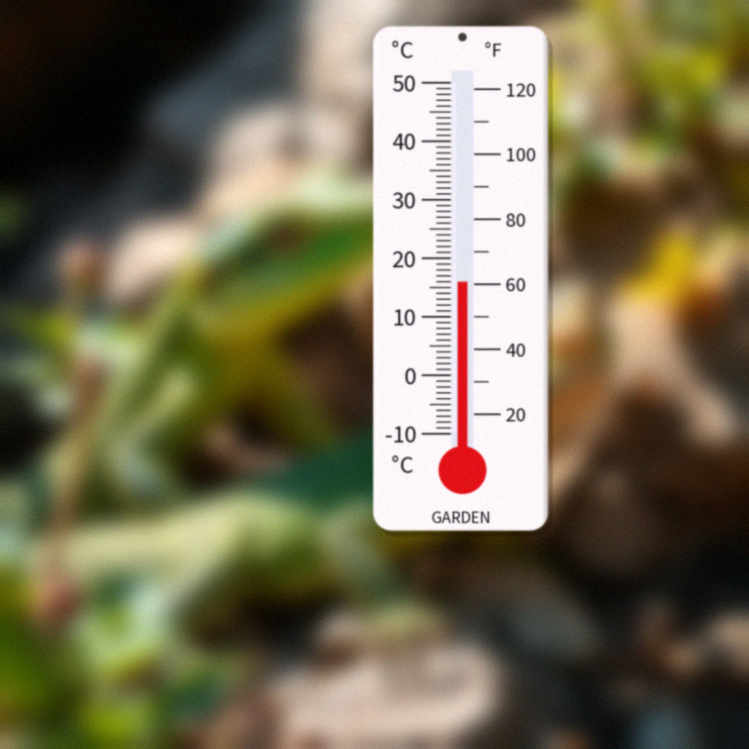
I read 16 °C
